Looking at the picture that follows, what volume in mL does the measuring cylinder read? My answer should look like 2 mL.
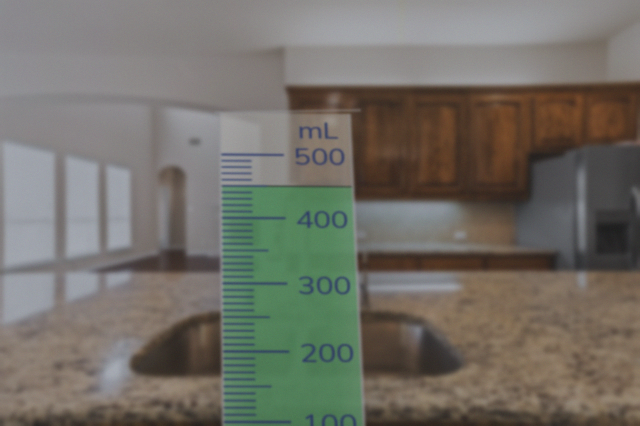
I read 450 mL
